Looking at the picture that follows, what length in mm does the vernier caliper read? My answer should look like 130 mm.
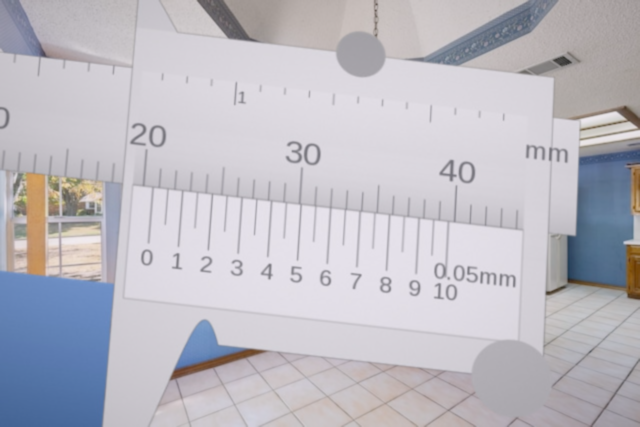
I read 20.6 mm
